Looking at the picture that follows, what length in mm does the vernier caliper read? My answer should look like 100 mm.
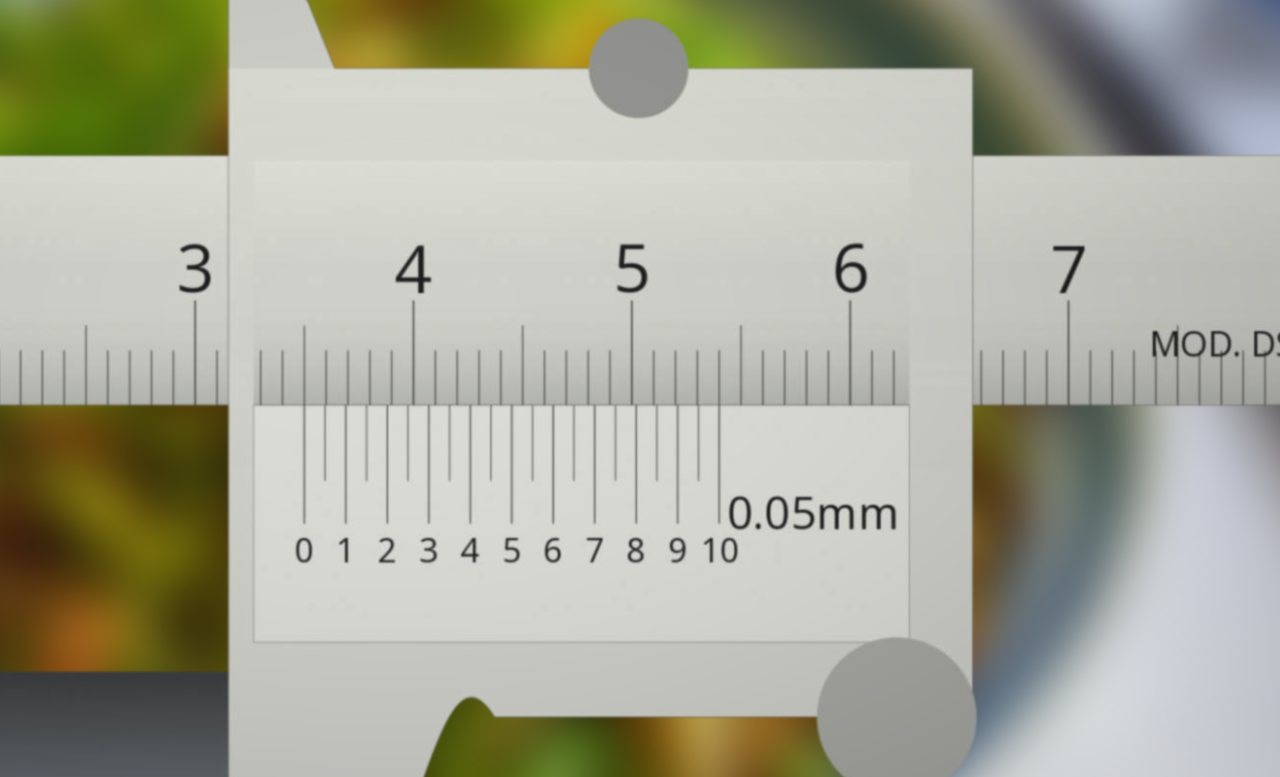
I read 35.0 mm
